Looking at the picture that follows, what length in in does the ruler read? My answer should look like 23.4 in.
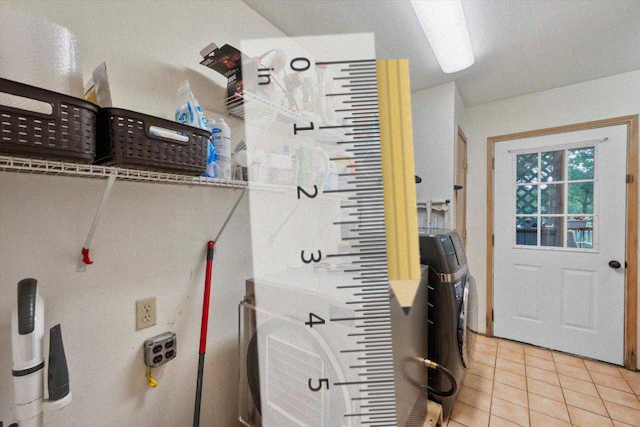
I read 4 in
